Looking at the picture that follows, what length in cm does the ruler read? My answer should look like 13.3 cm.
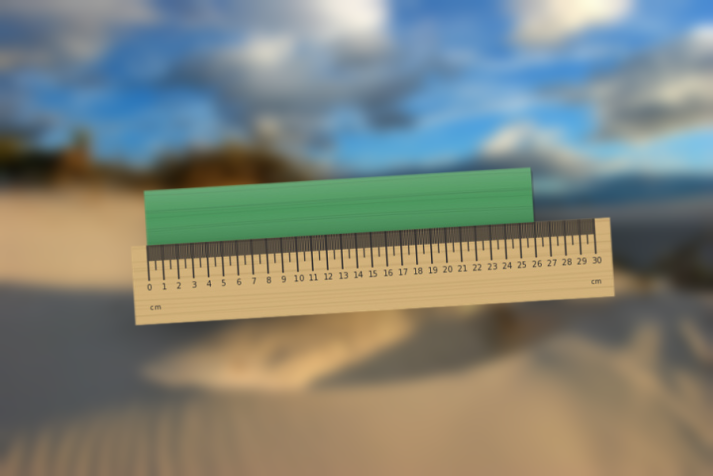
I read 26 cm
